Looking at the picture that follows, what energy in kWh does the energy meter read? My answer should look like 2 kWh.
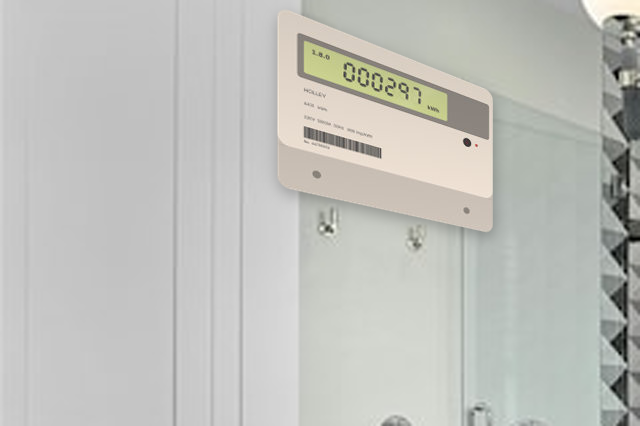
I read 297 kWh
